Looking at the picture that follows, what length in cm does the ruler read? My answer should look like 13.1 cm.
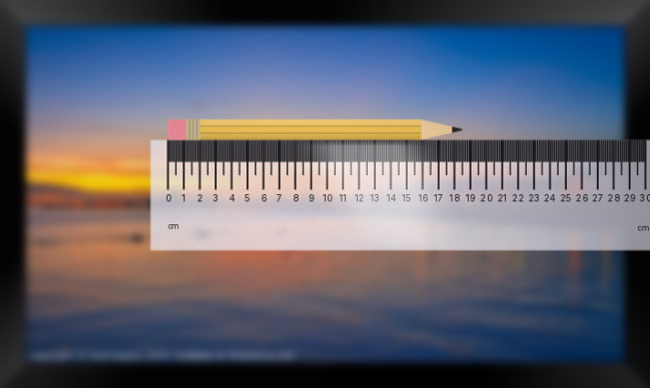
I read 18.5 cm
